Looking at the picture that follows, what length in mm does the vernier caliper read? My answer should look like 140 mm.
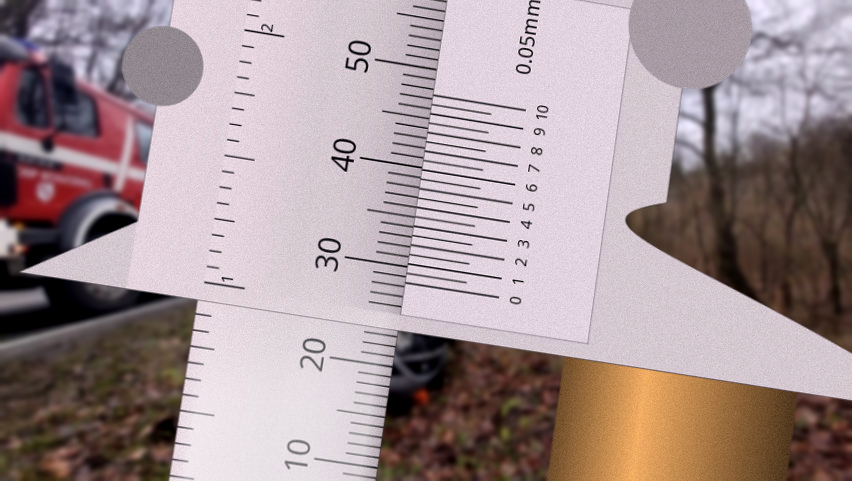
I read 28.4 mm
